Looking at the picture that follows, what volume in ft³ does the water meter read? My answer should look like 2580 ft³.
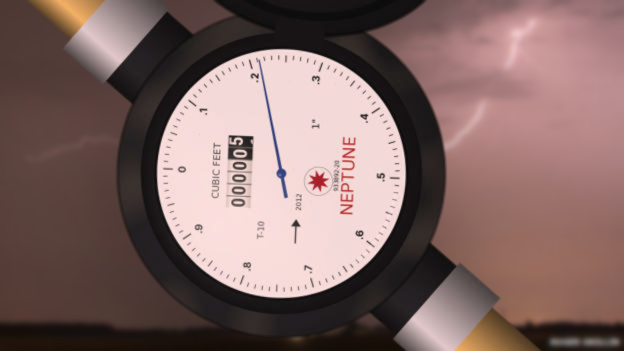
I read 5.21 ft³
